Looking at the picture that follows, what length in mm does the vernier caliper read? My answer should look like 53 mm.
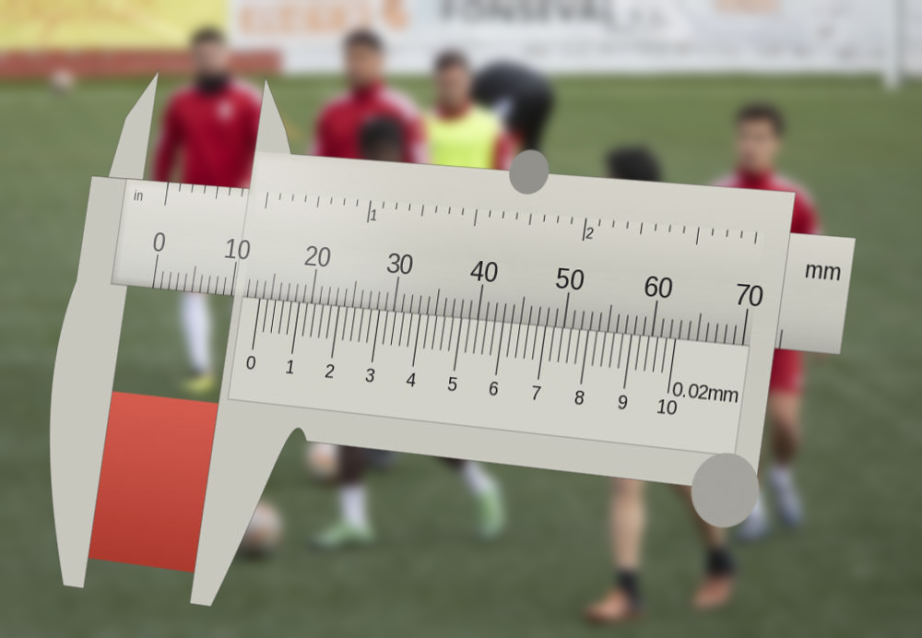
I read 13.6 mm
